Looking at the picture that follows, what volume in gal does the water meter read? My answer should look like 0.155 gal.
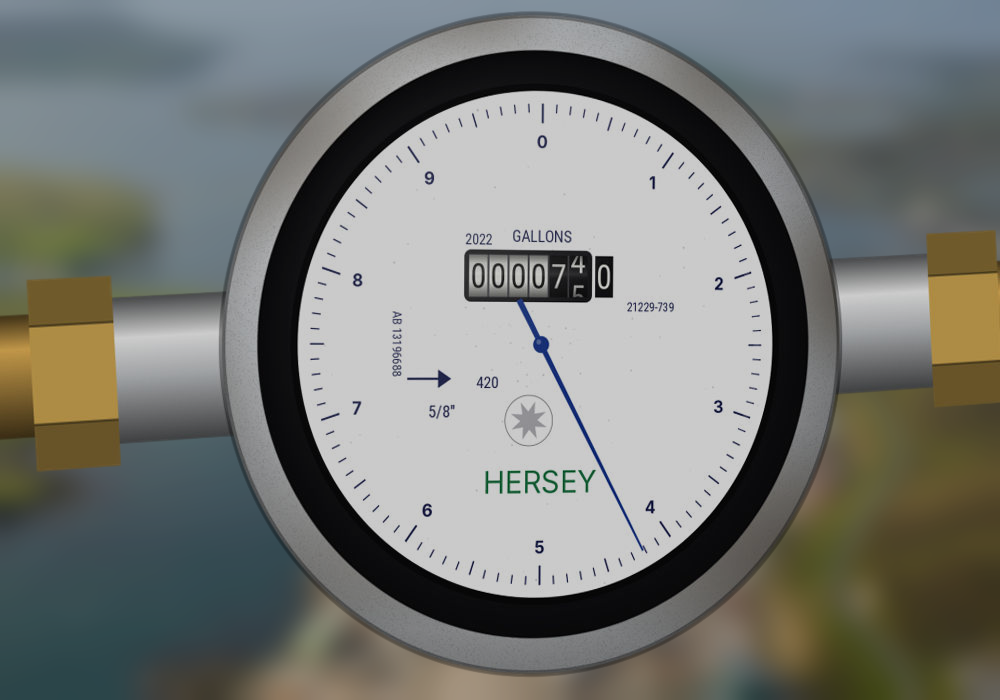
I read 744.2 gal
